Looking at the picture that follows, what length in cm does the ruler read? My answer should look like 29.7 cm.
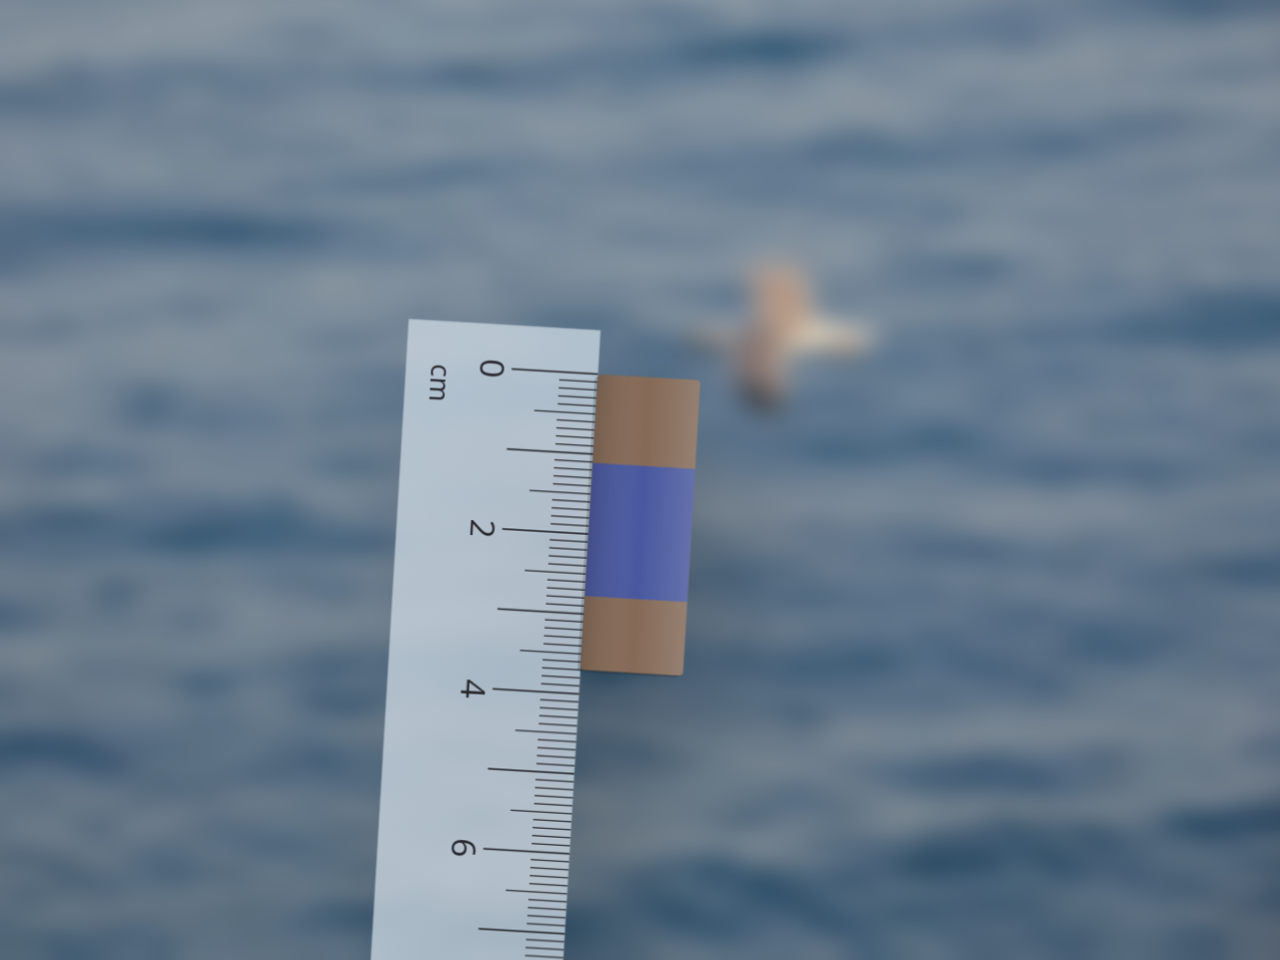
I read 3.7 cm
